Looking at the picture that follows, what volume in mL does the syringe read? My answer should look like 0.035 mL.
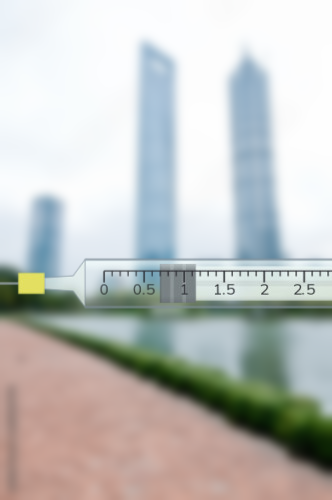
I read 0.7 mL
